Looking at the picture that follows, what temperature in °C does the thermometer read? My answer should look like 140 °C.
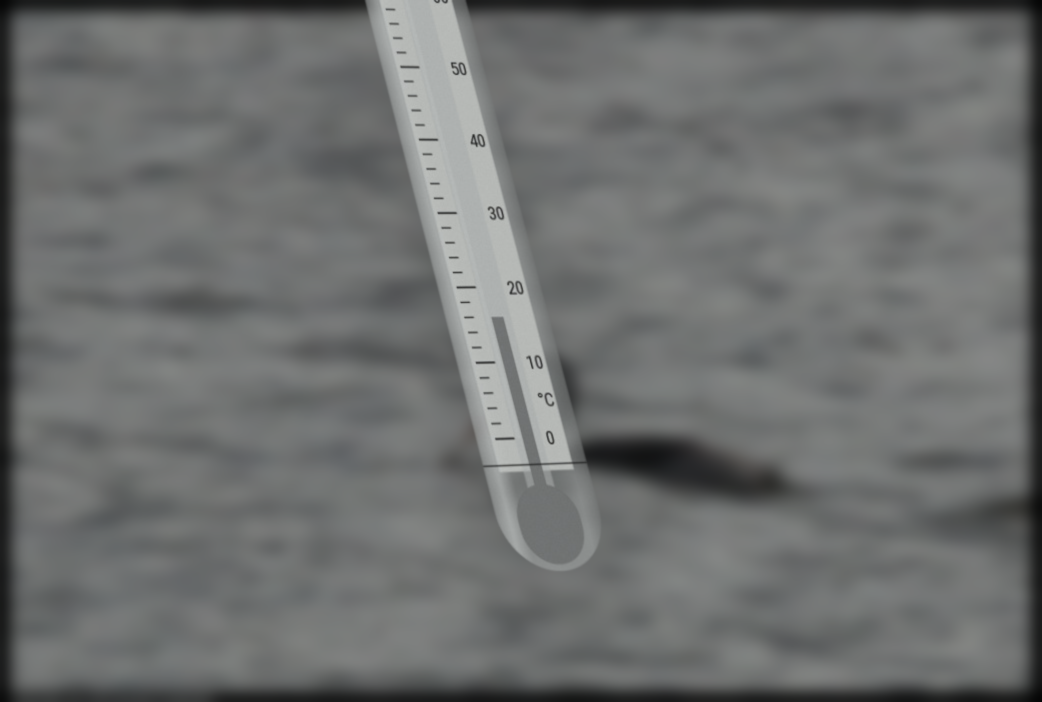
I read 16 °C
